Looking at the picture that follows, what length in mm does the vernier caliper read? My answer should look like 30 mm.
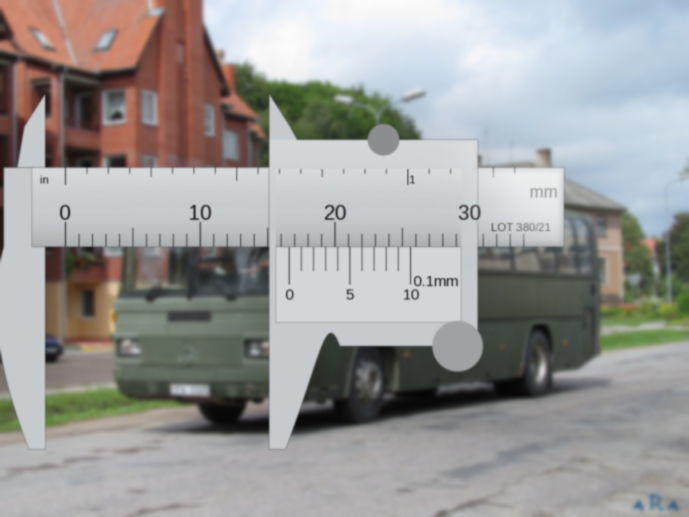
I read 16.6 mm
